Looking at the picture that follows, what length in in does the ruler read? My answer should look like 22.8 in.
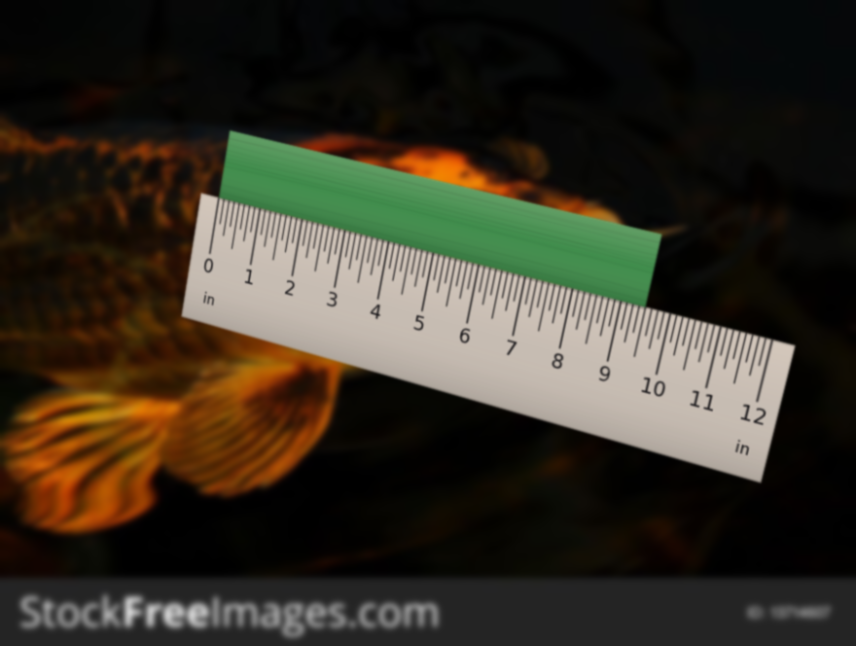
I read 9.5 in
